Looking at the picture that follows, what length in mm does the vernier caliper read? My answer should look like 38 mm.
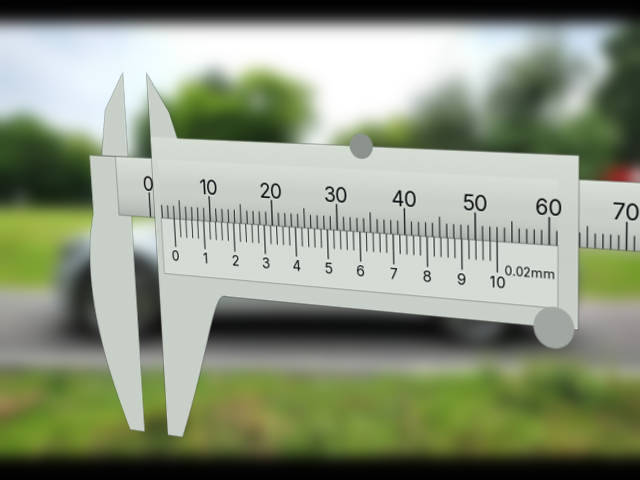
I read 4.0 mm
